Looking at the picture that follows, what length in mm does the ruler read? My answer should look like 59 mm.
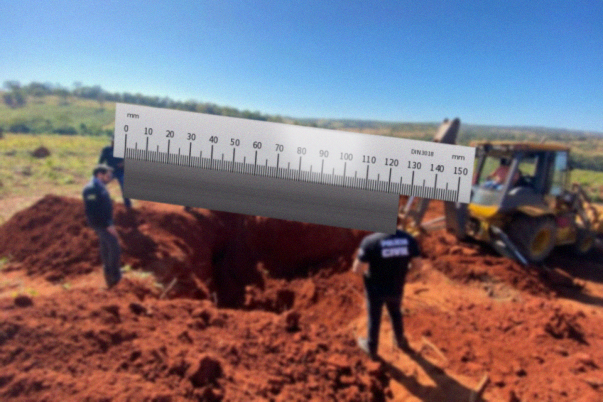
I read 125 mm
